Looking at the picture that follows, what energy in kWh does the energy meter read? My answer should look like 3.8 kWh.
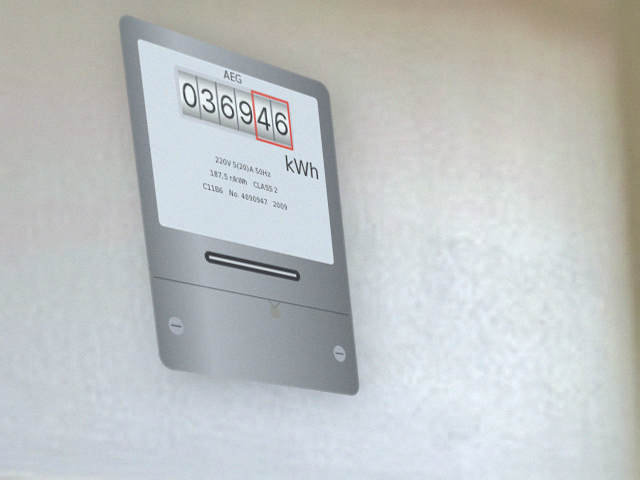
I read 369.46 kWh
